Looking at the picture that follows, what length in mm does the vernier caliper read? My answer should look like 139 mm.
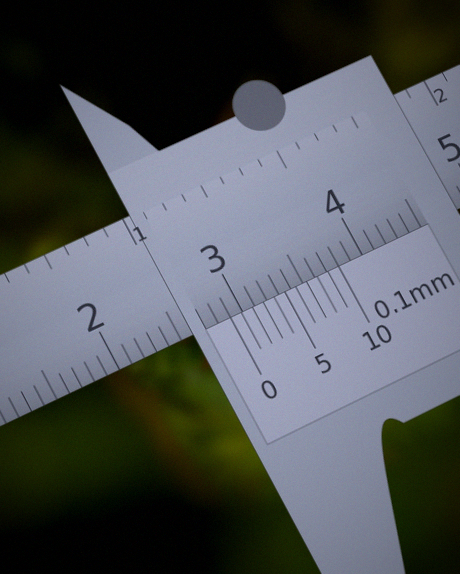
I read 29.0 mm
